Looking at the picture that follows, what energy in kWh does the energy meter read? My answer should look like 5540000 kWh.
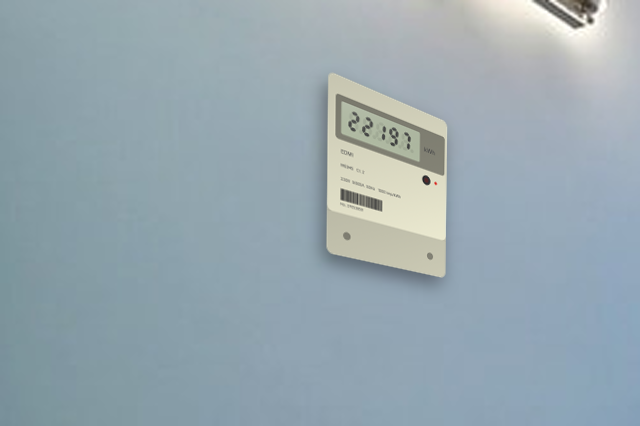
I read 22197 kWh
